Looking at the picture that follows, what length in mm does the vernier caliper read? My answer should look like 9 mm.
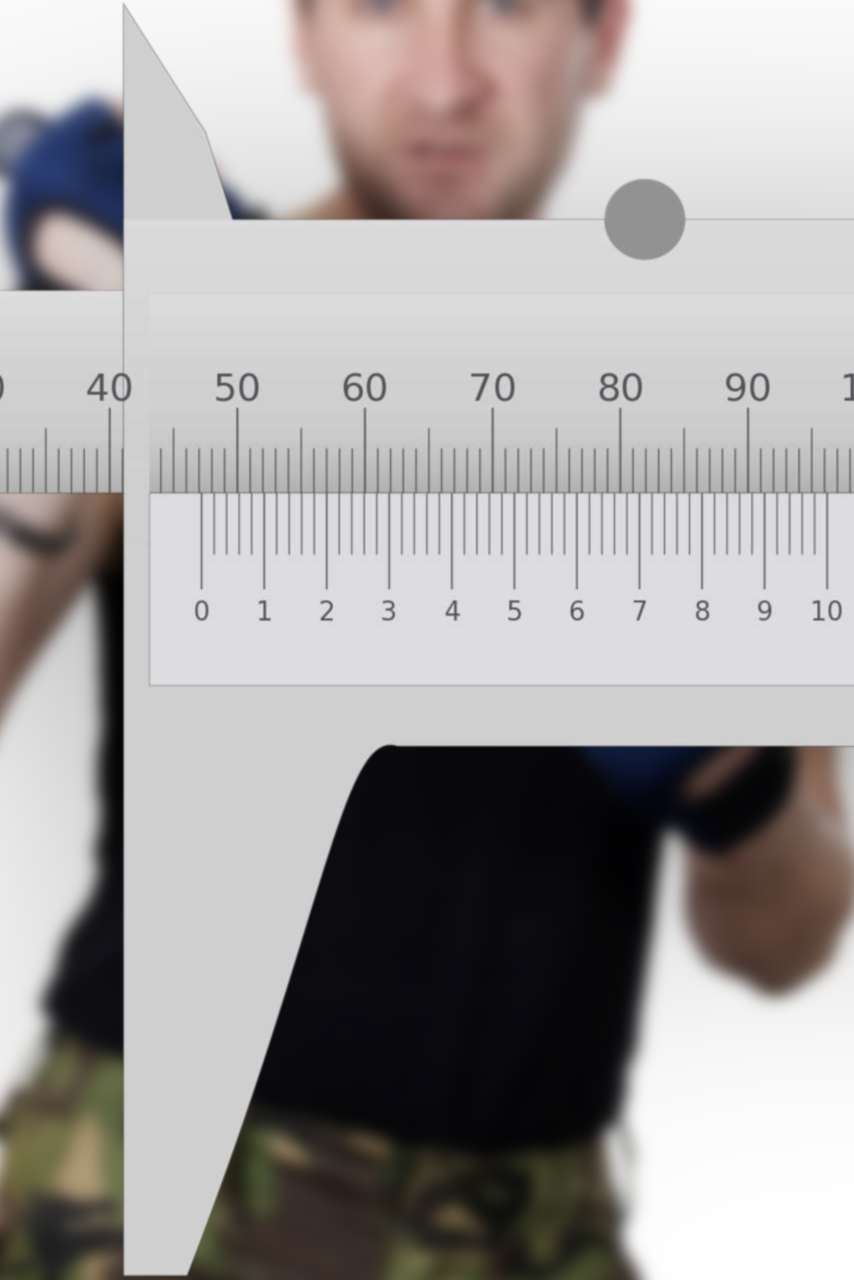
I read 47.2 mm
